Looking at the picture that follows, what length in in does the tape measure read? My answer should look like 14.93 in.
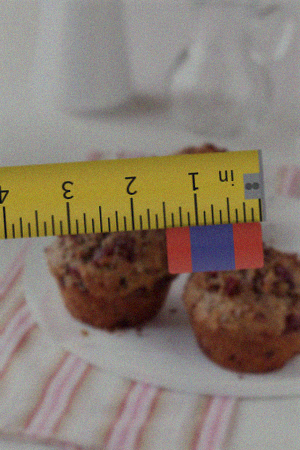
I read 1.5 in
